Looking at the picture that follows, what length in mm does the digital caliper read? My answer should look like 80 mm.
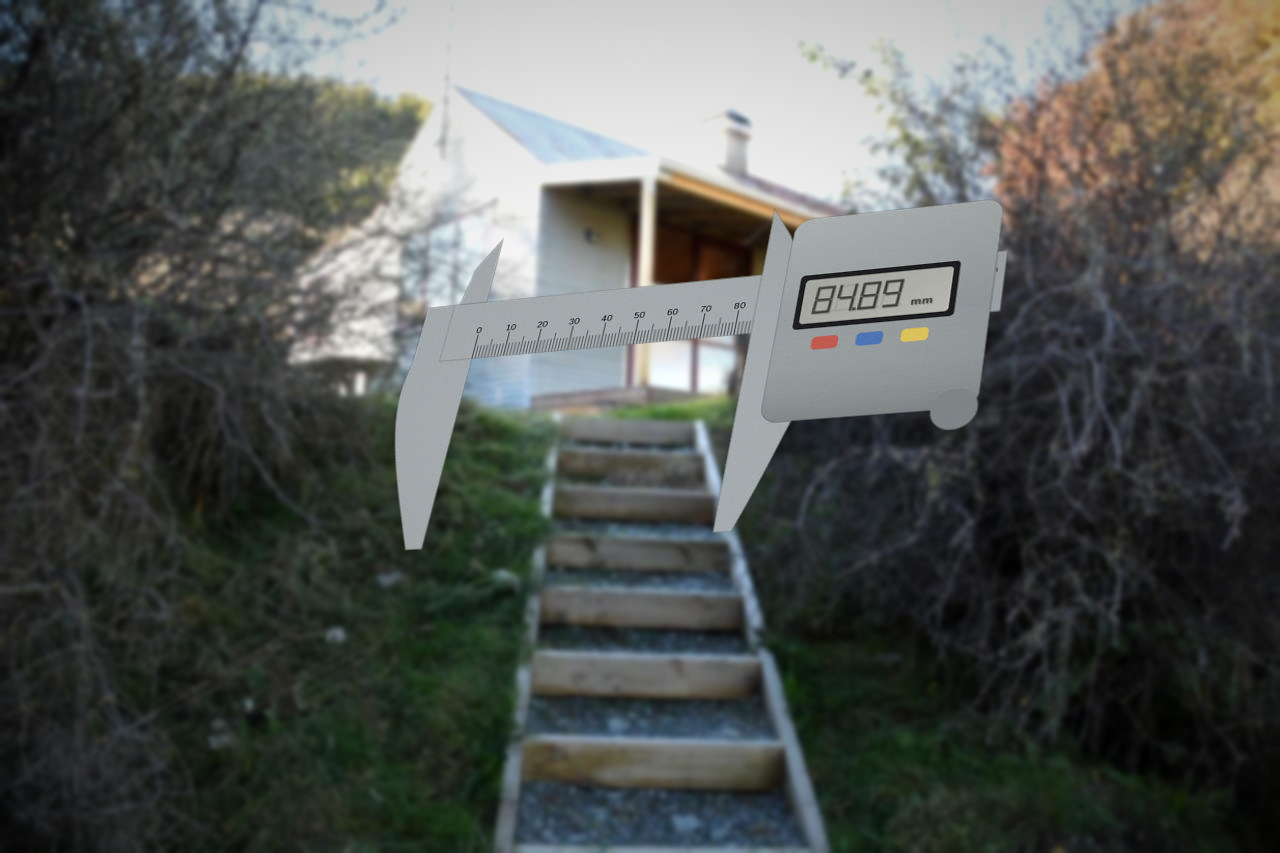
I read 84.89 mm
